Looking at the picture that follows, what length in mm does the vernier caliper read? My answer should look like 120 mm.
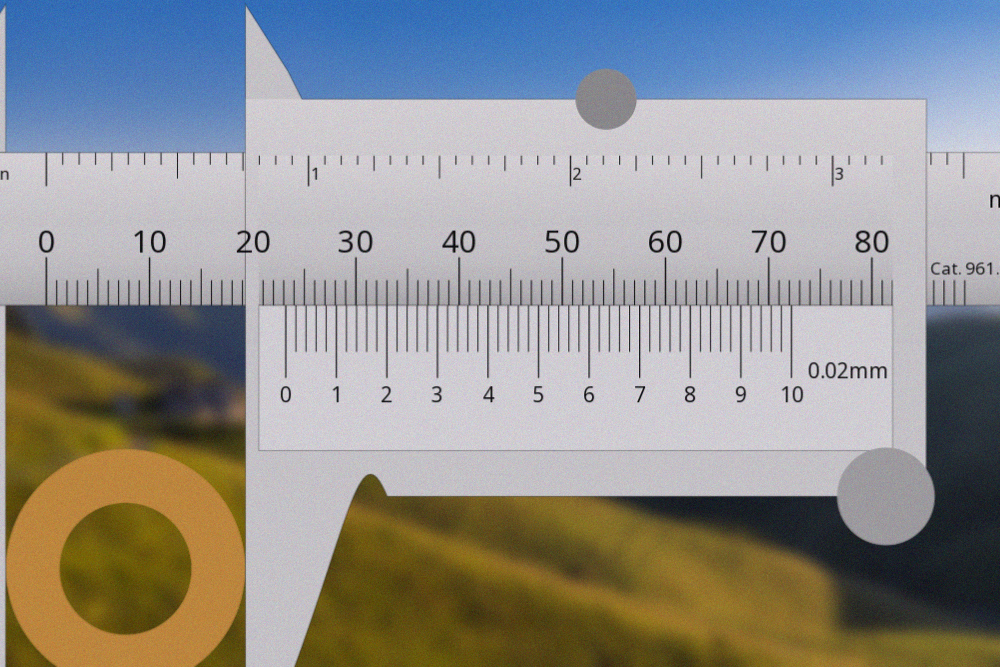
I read 23.2 mm
